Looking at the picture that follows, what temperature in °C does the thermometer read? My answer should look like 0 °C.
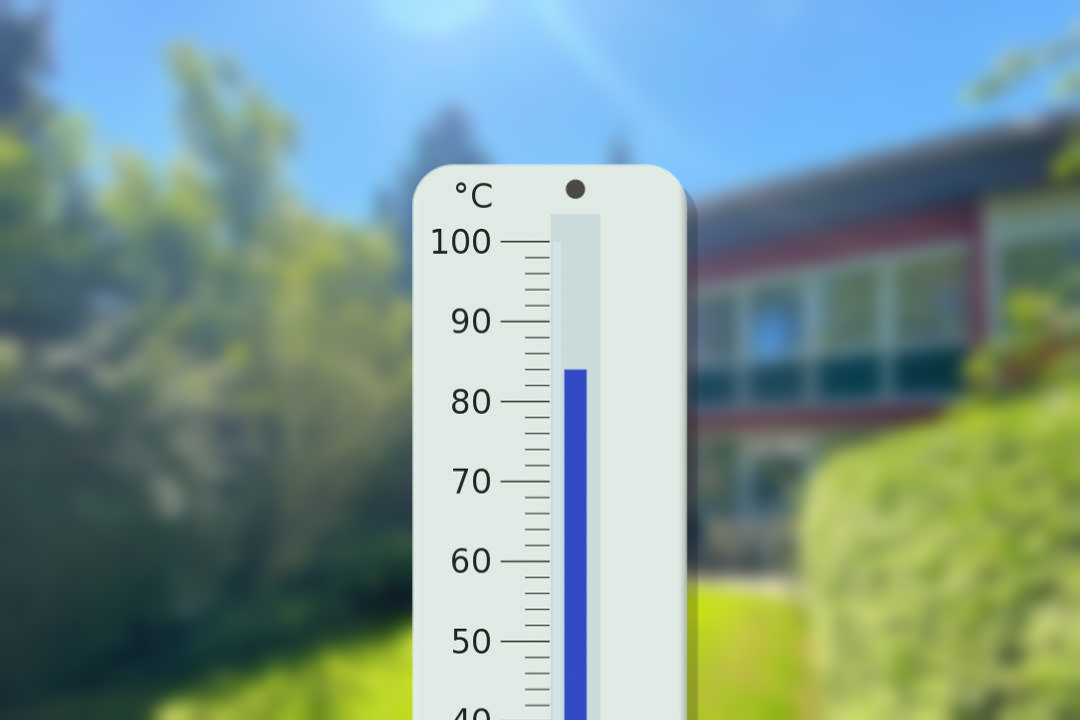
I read 84 °C
